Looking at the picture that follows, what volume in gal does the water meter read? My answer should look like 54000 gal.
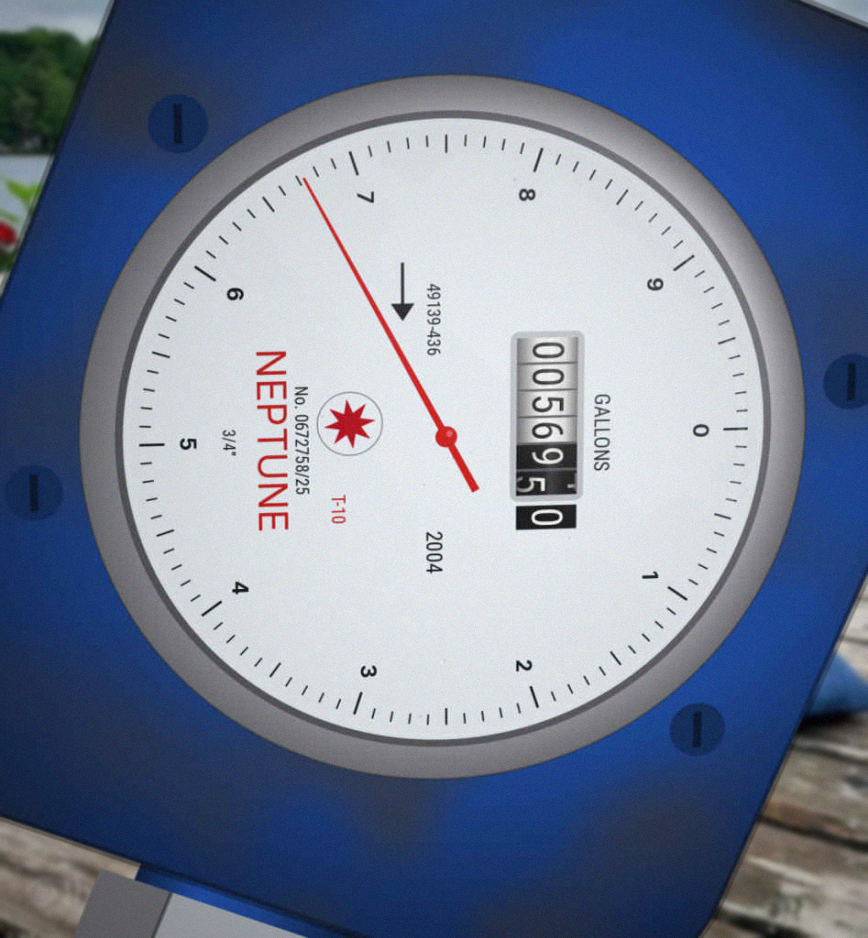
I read 56946.7 gal
